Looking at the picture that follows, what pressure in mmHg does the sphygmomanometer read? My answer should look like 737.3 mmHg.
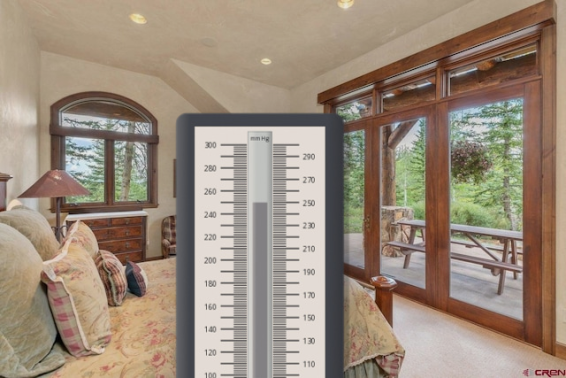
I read 250 mmHg
